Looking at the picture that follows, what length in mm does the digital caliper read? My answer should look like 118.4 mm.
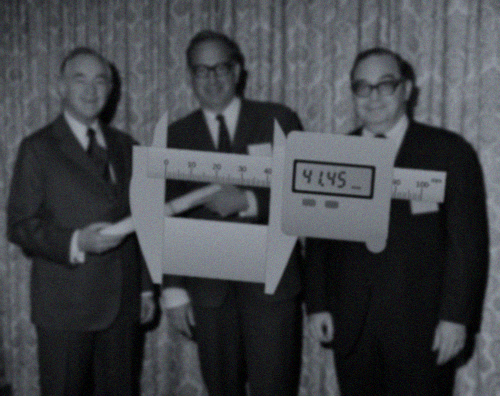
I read 41.45 mm
